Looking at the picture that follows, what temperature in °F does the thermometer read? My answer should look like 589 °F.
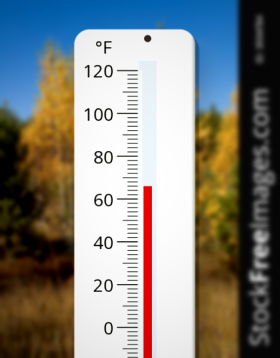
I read 66 °F
